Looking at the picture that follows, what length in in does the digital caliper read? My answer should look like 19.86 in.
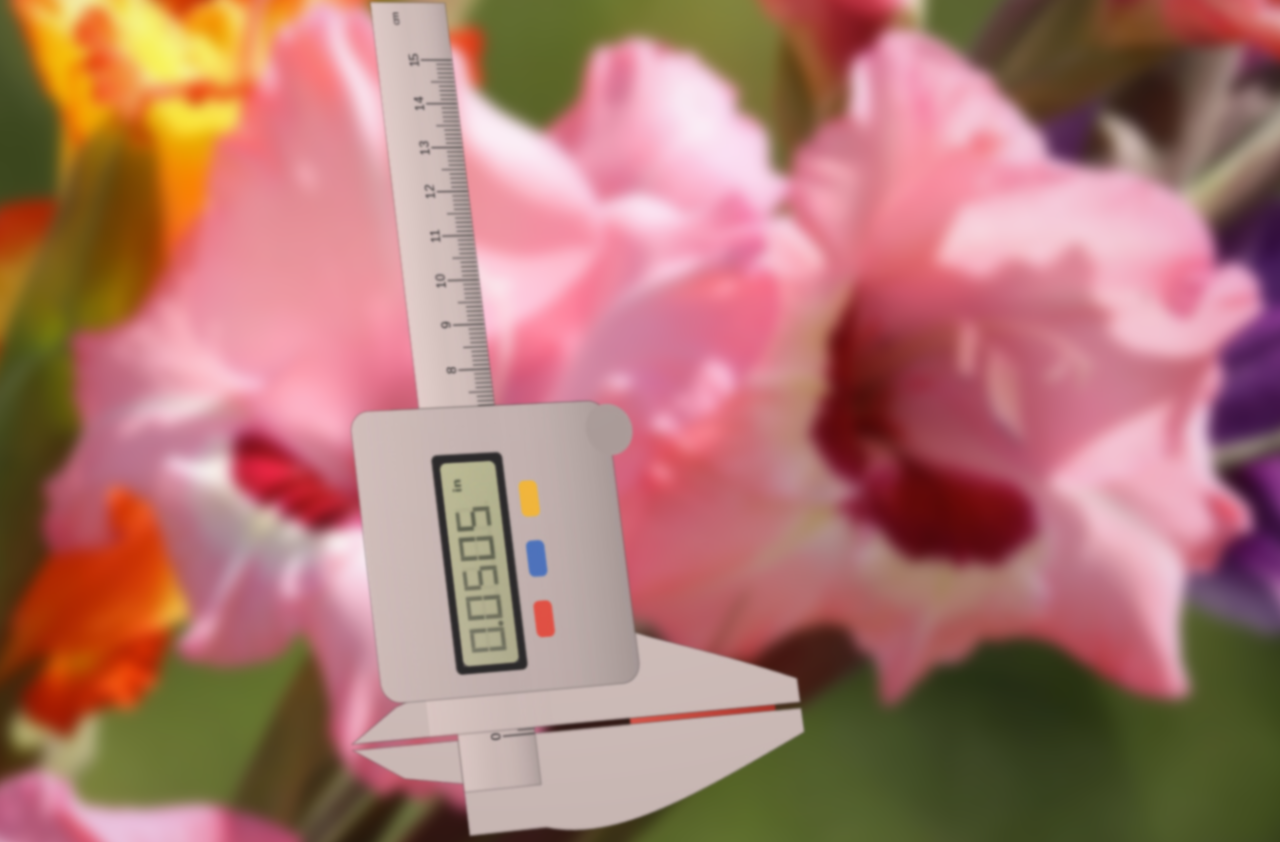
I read 0.0505 in
